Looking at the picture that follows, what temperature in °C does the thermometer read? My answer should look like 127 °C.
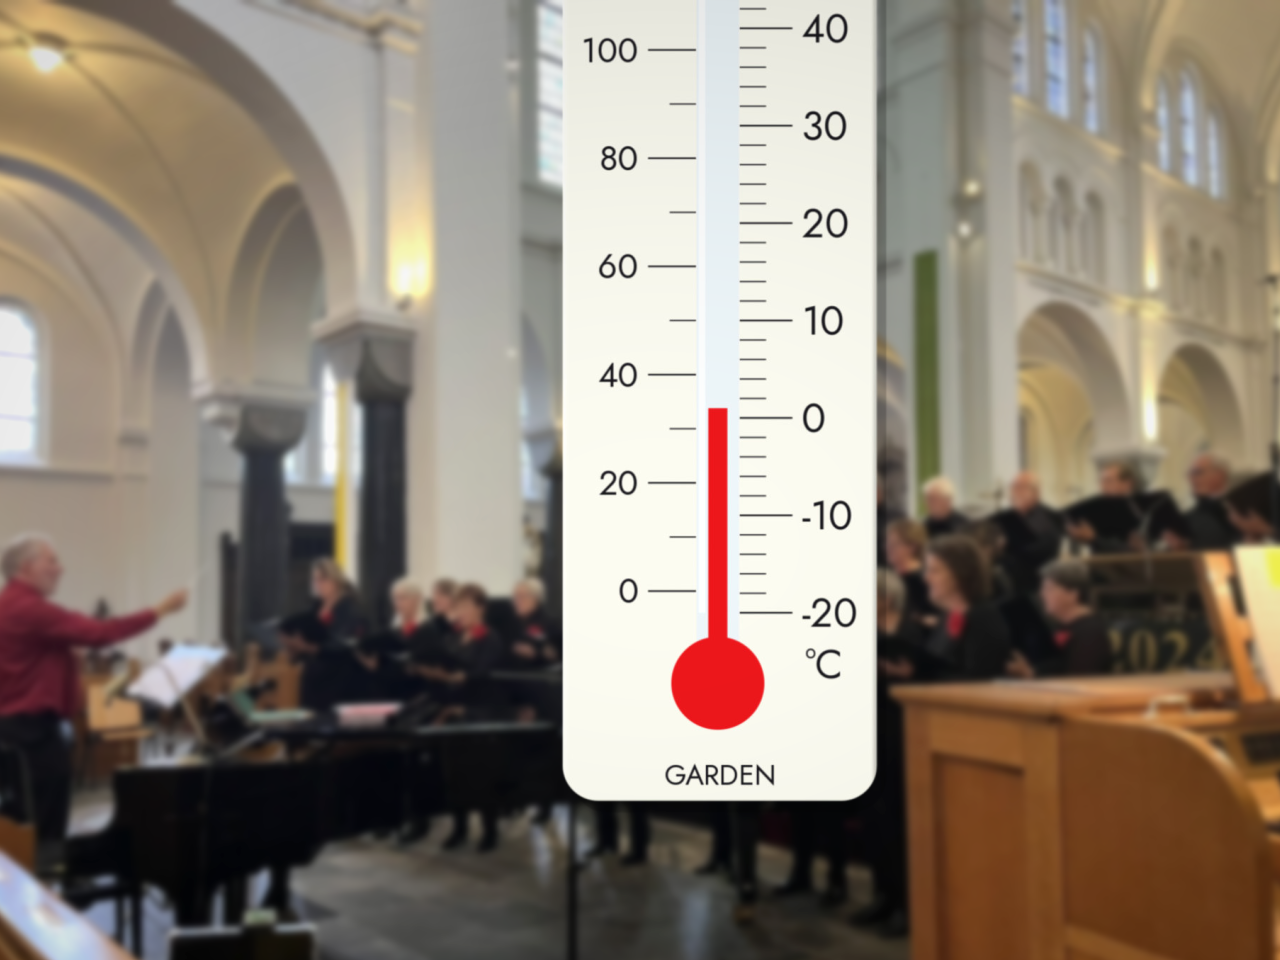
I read 1 °C
